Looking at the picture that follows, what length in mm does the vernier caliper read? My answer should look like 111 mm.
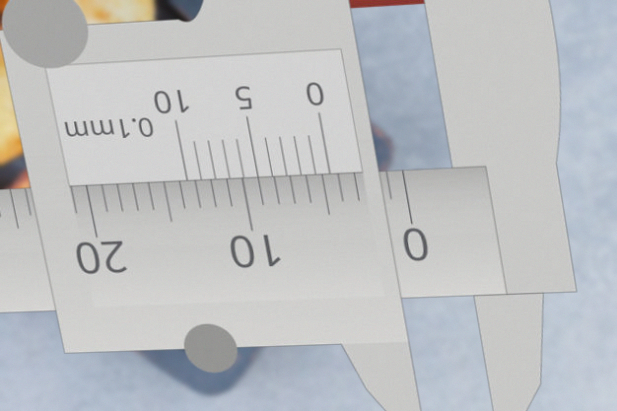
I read 4.5 mm
